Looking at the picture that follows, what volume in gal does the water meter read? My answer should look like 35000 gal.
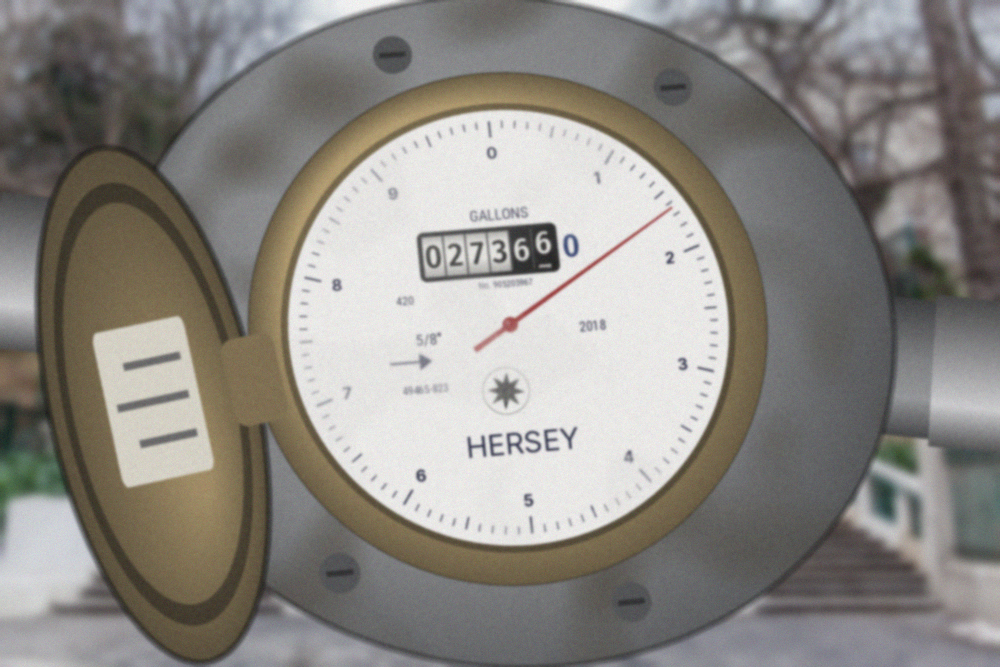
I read 273661.6 gal
